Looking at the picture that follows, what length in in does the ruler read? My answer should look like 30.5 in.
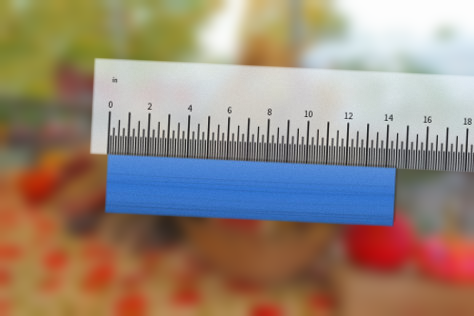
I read 14.5 in
